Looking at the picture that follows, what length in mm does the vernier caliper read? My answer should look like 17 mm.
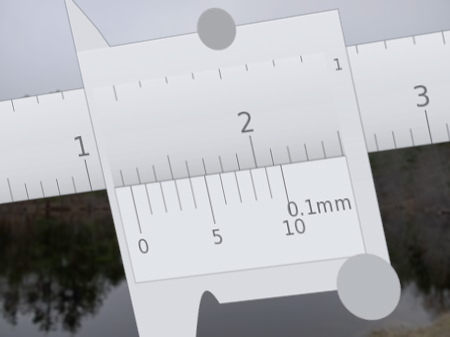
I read 12.4 mm
